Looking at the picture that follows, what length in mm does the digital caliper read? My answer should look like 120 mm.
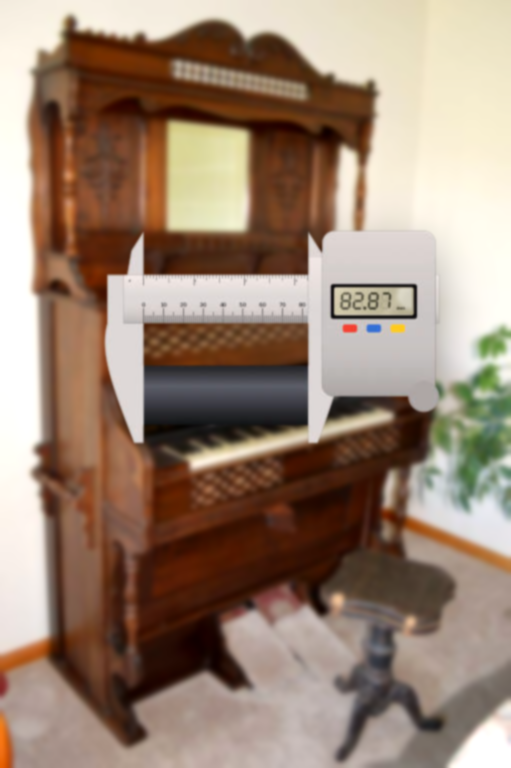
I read 82.87 mm
